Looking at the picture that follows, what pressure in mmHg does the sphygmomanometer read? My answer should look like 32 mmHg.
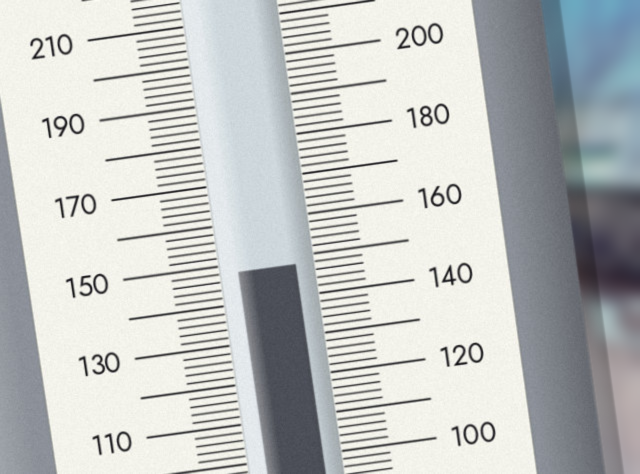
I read 148 mmHg
